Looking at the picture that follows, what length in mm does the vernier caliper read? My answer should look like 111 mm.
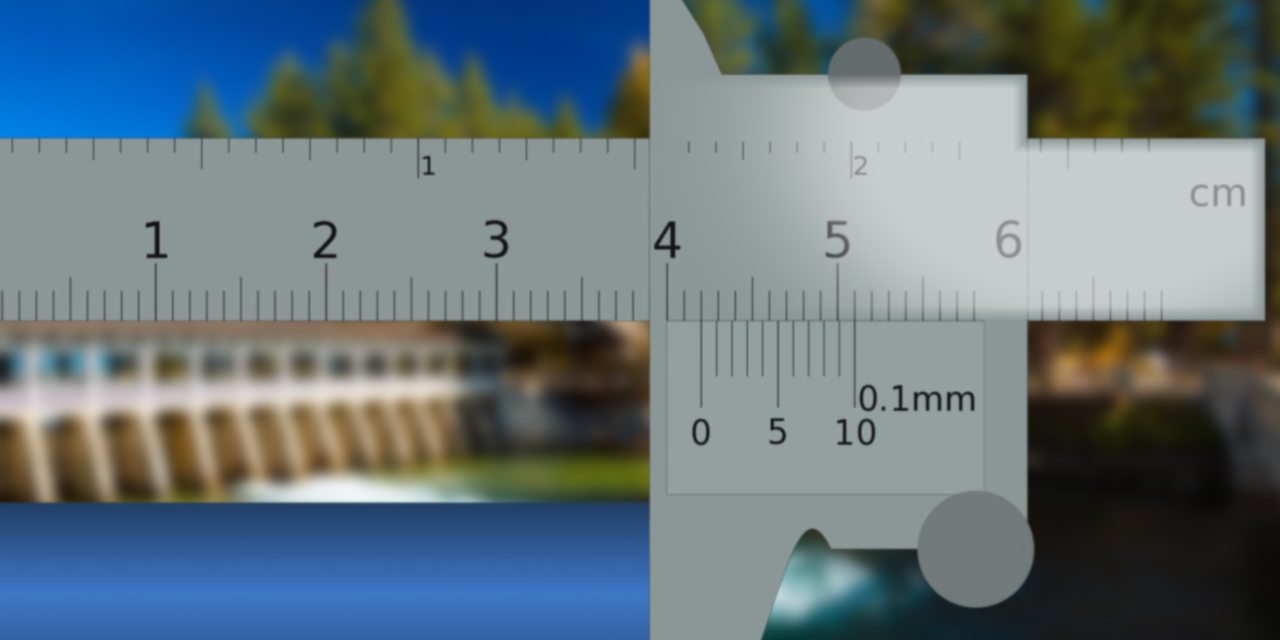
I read 42.0 mm
